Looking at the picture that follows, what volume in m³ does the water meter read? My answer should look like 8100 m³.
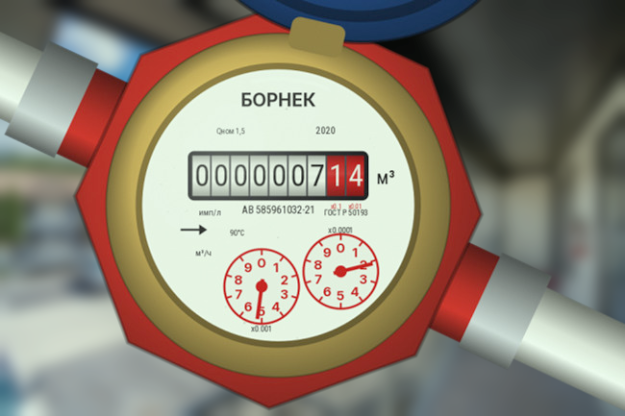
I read 7.1452 m³
